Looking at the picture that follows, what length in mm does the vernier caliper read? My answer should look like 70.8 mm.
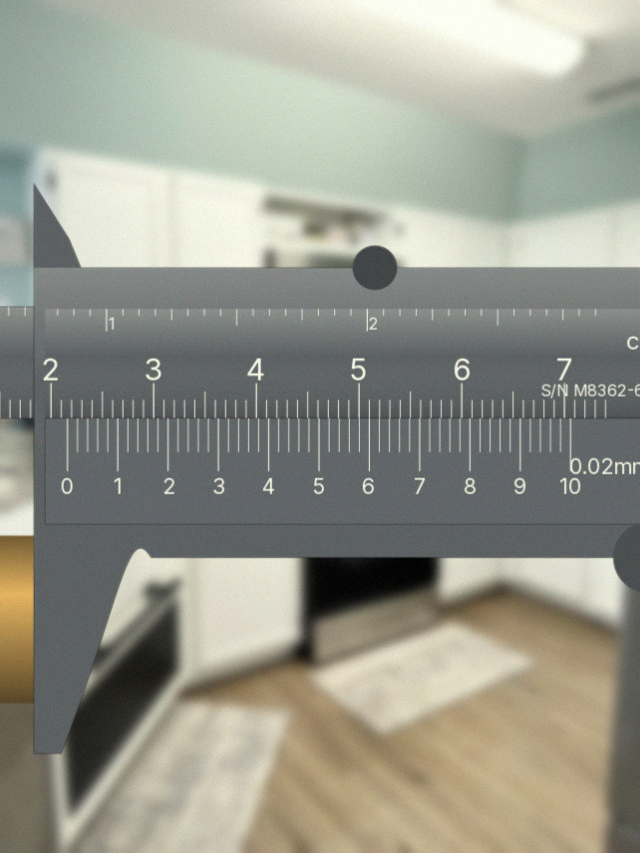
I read 21.6 mm
